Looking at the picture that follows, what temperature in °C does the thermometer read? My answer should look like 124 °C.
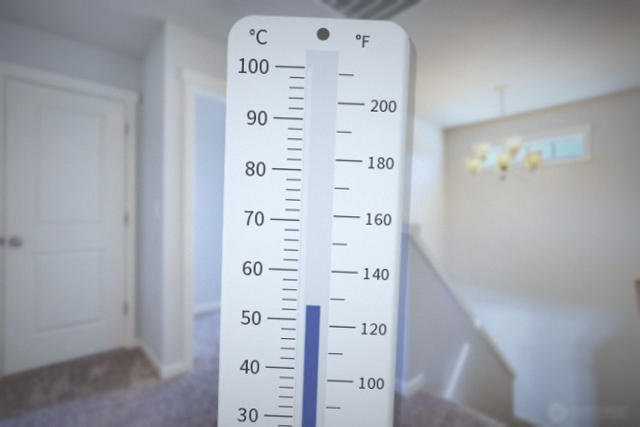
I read 53 °C
